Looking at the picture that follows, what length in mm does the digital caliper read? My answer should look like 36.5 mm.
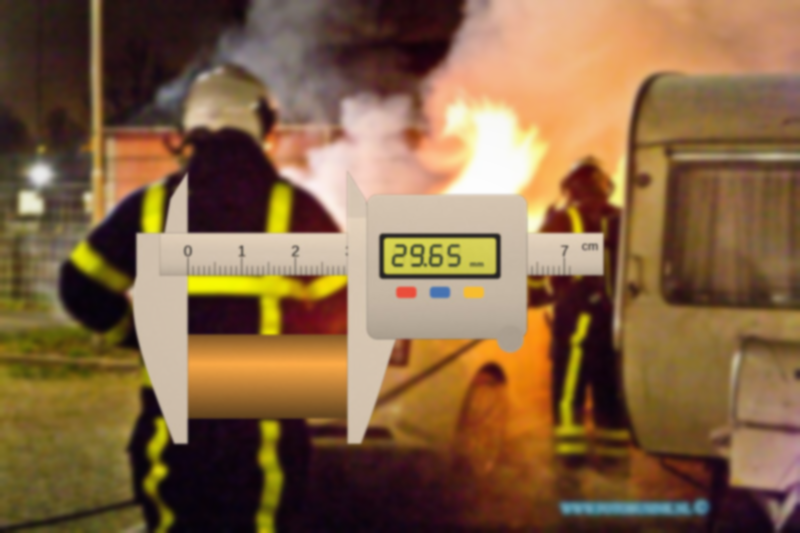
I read 29.65 mm
